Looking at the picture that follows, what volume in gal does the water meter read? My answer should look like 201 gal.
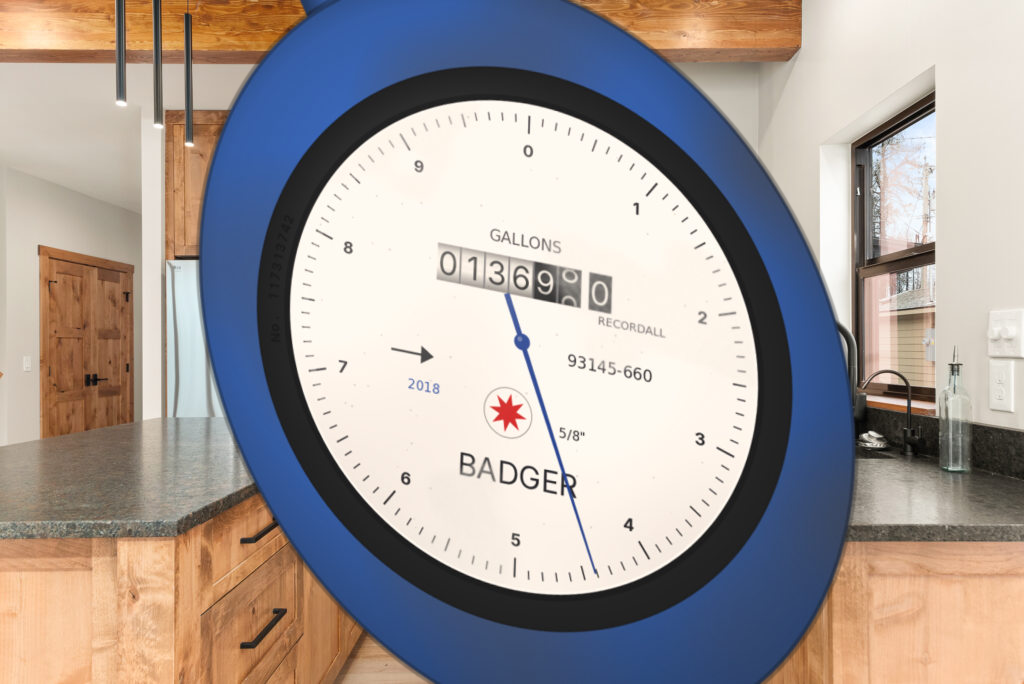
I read 136984.4 gal
